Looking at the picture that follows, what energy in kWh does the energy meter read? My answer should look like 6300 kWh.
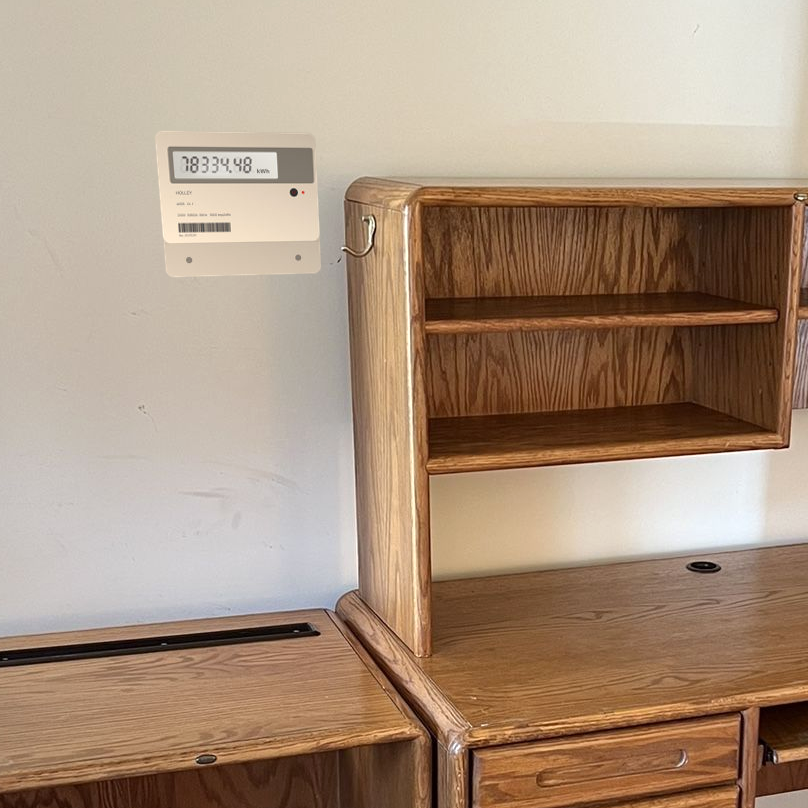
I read 78334.48 kWh
